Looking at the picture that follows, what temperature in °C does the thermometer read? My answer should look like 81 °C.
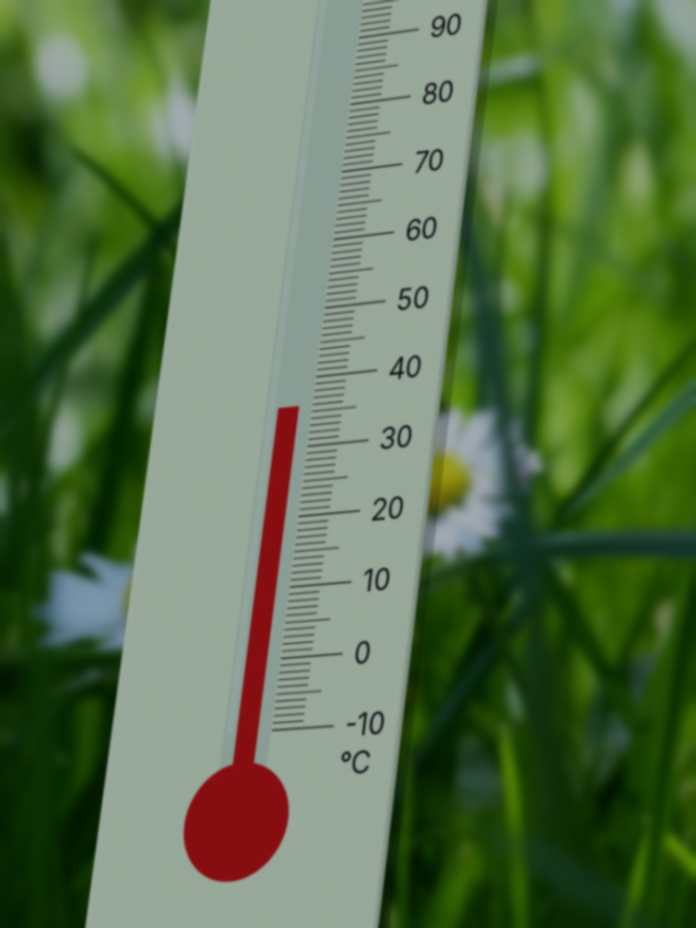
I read 36 °C
